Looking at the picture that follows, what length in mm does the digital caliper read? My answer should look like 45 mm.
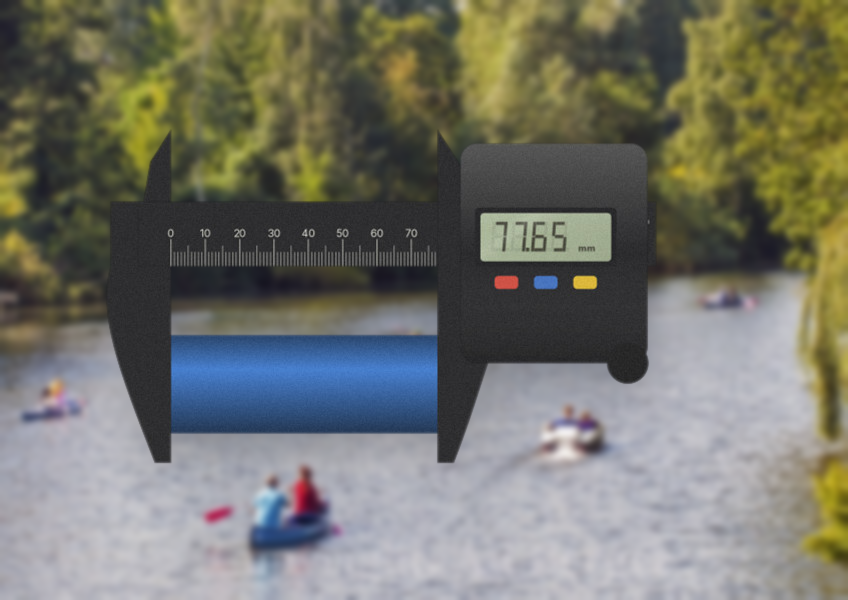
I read 77.65 mm
